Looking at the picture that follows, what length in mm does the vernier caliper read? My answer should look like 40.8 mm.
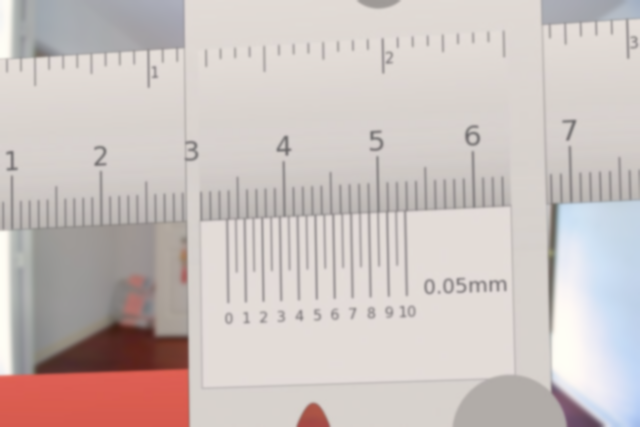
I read 33.8 mm
